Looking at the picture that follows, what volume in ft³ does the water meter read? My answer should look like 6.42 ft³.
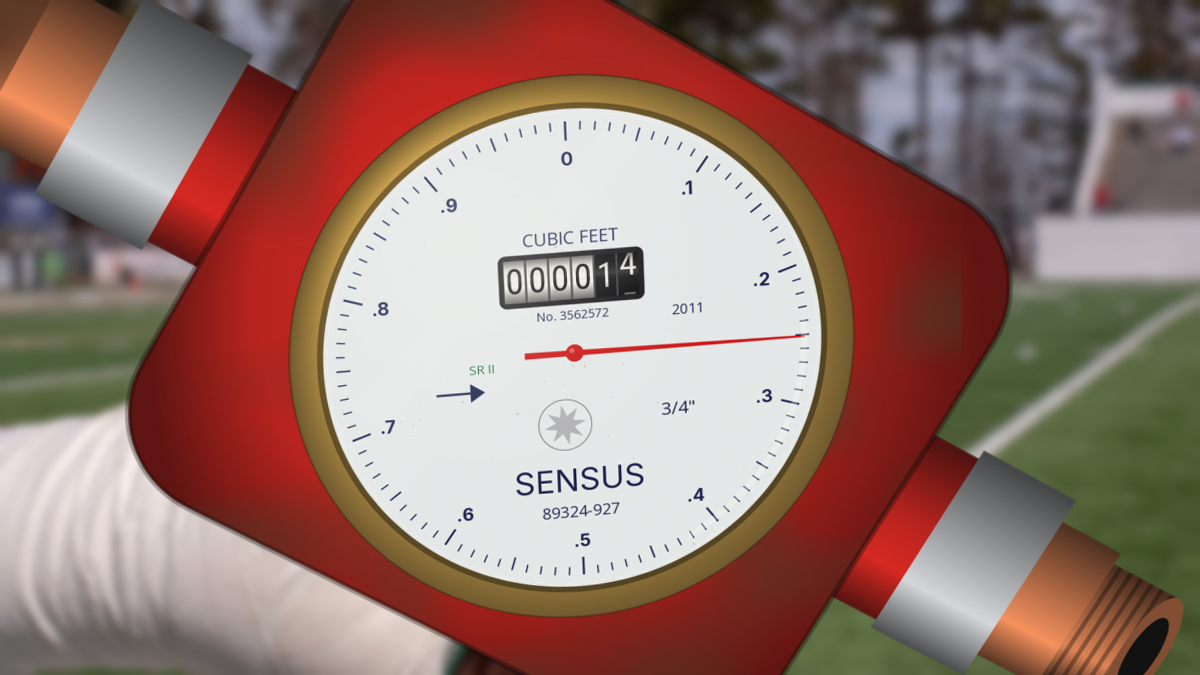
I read 14.25 ft³
